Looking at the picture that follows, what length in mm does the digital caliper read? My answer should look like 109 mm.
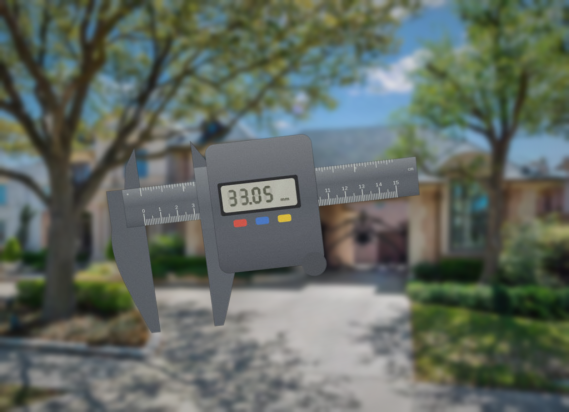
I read 33.05 mm
